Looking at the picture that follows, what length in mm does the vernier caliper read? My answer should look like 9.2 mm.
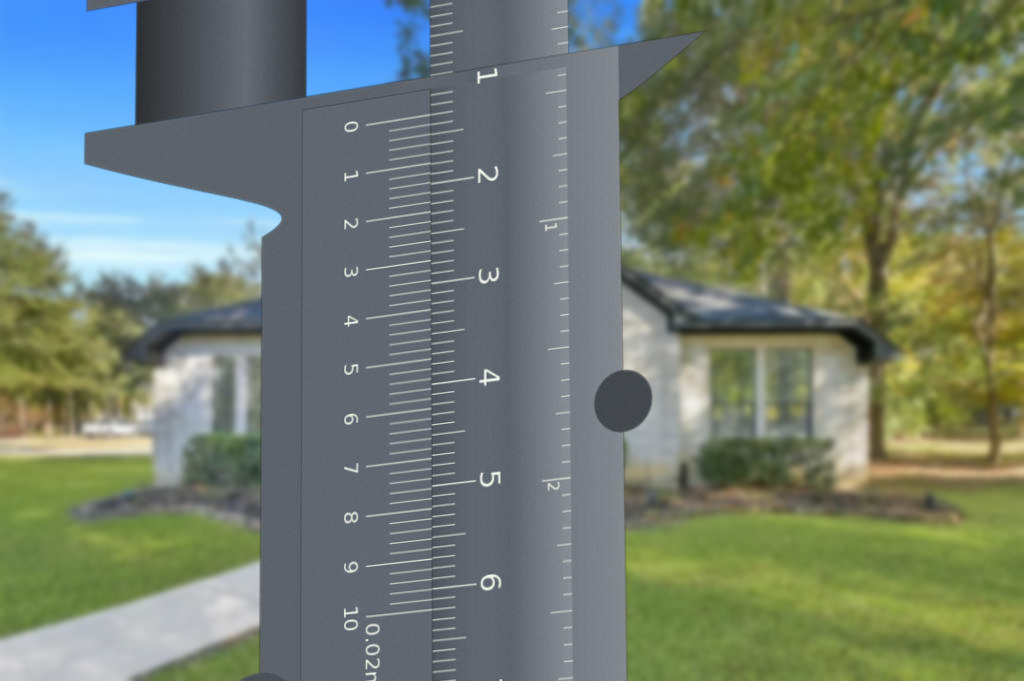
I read 13.0 mm
